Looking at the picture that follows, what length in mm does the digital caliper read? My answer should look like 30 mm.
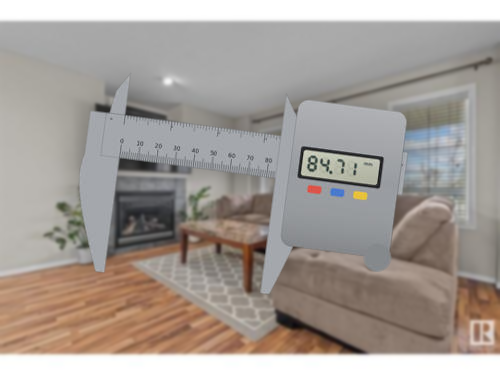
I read 84.71 mm
